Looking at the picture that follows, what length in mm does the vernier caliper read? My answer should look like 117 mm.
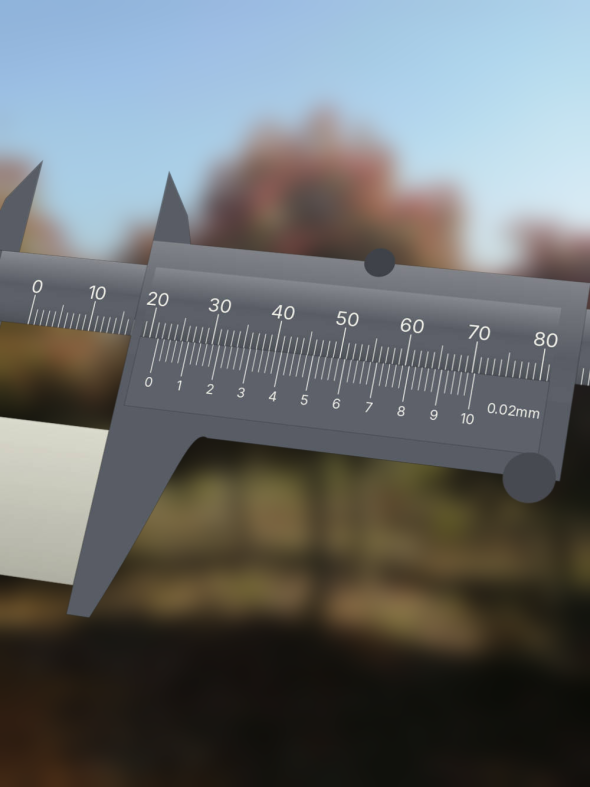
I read 21.4 mm
